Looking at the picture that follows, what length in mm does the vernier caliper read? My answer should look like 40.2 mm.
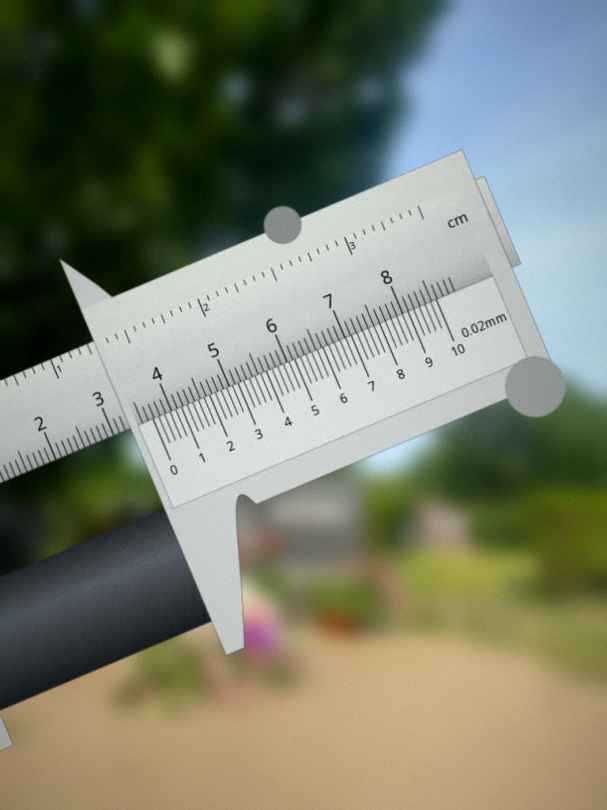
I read 36.8 mm
